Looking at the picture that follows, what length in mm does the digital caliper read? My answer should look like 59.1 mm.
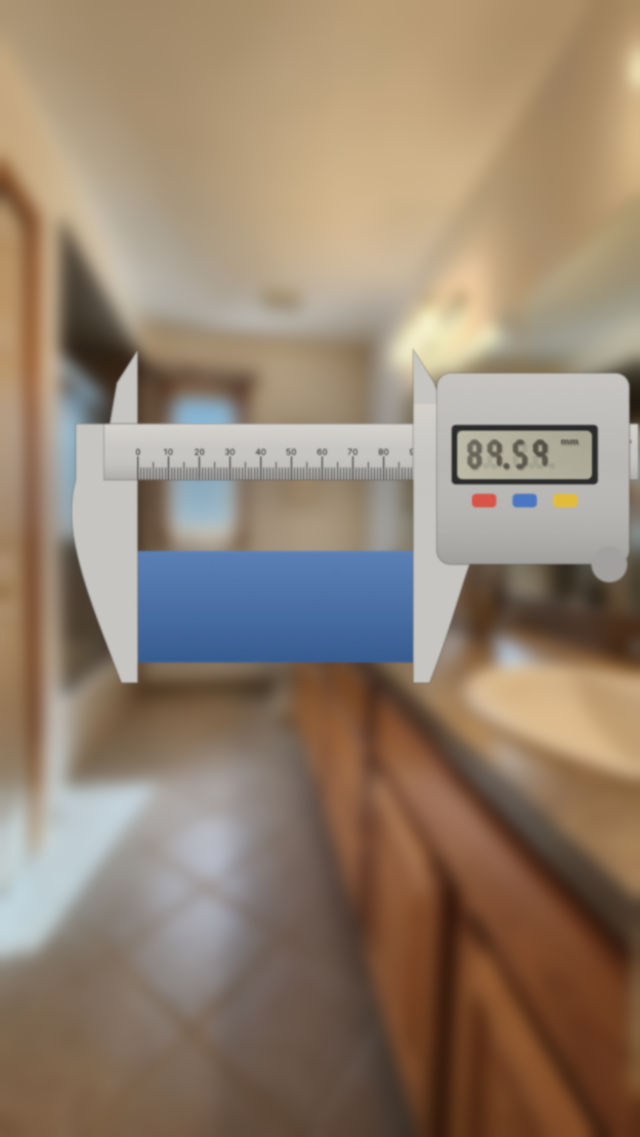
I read 89.59 mm
